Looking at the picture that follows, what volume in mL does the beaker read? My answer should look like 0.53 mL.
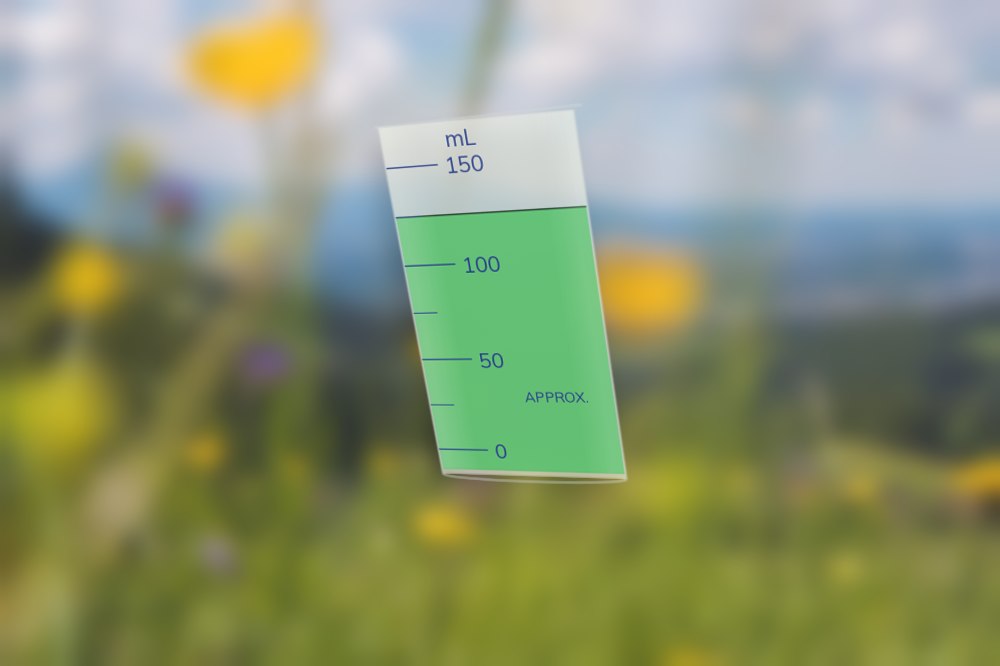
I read 125 mL
